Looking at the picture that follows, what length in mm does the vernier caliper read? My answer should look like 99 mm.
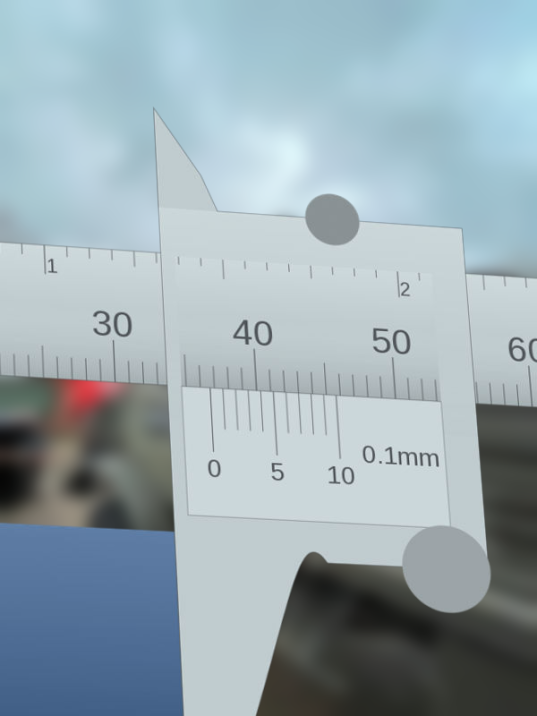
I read 36.7 mm
